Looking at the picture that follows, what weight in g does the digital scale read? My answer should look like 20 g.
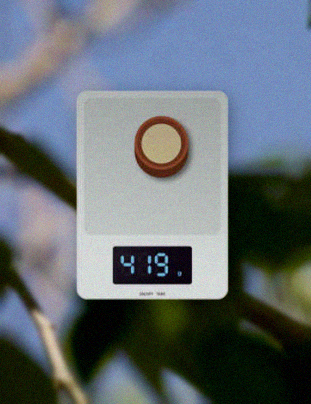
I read 419 g
